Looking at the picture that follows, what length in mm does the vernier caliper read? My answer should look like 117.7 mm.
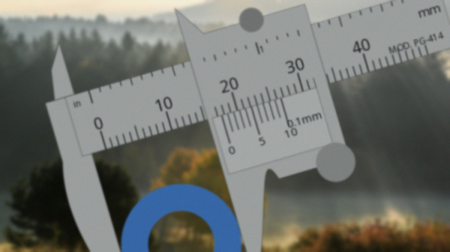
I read 17.6 mm
